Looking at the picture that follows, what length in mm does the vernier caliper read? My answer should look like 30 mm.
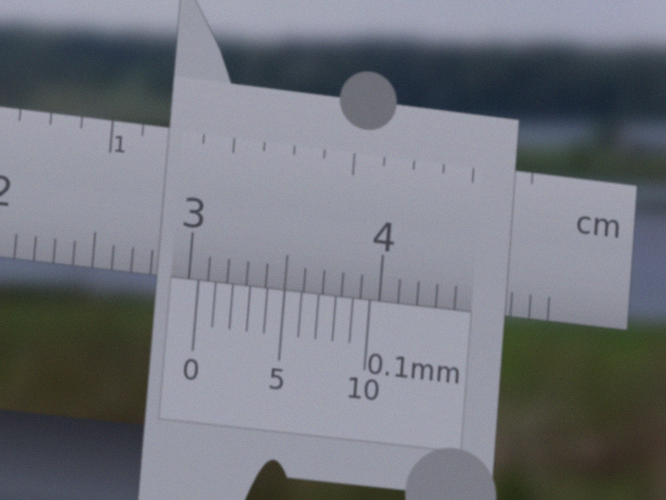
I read 30.5 mm
